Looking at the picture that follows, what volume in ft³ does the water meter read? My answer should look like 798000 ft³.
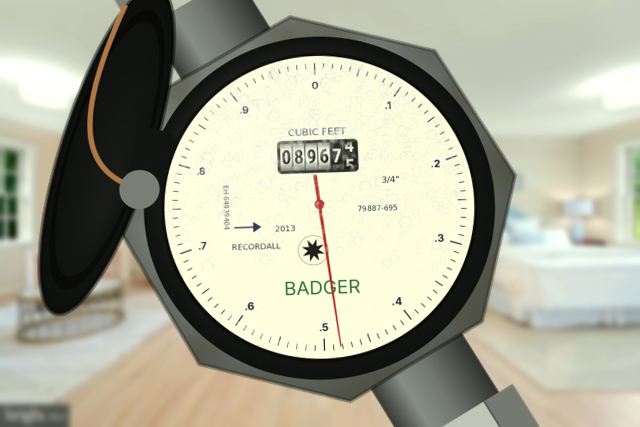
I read 89674.48 ft³
